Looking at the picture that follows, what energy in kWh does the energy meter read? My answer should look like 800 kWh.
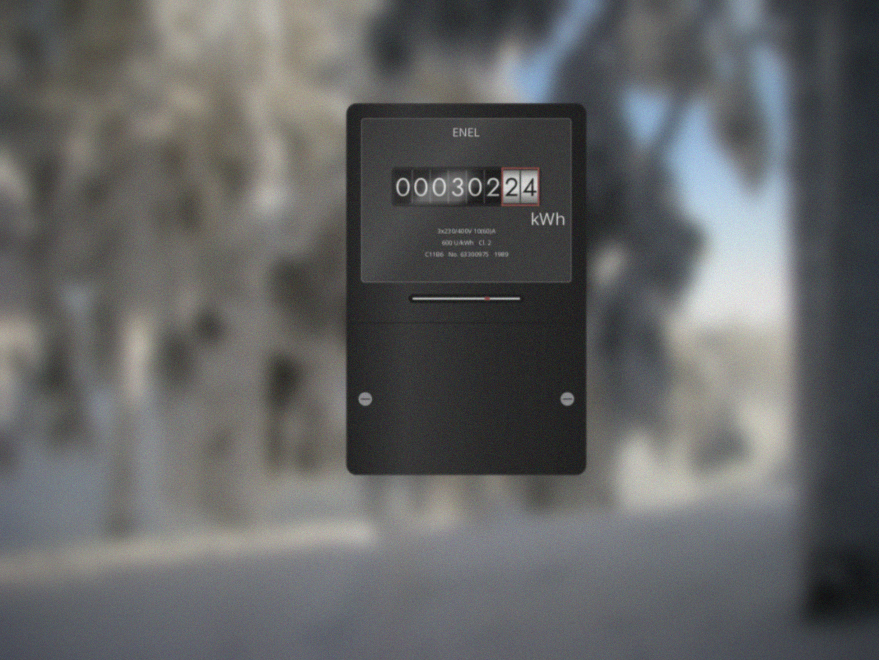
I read 302.24 kWh
